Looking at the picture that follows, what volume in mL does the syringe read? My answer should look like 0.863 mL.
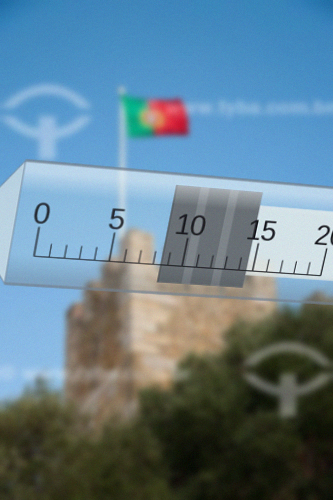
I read 8.5 mL
